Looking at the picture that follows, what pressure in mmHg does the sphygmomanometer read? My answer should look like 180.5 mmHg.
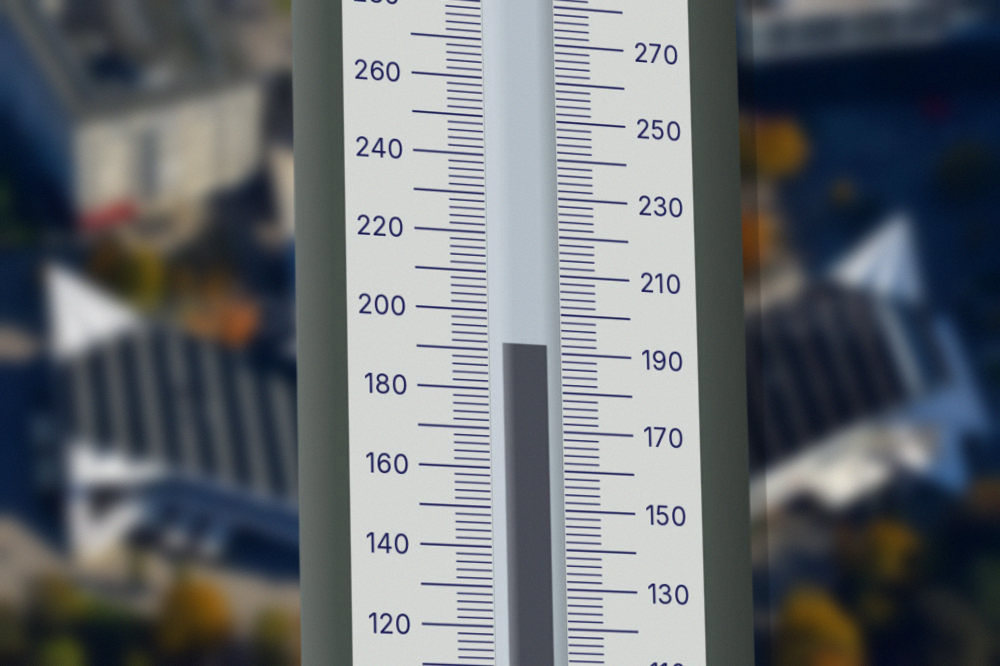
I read 192 mmHg
